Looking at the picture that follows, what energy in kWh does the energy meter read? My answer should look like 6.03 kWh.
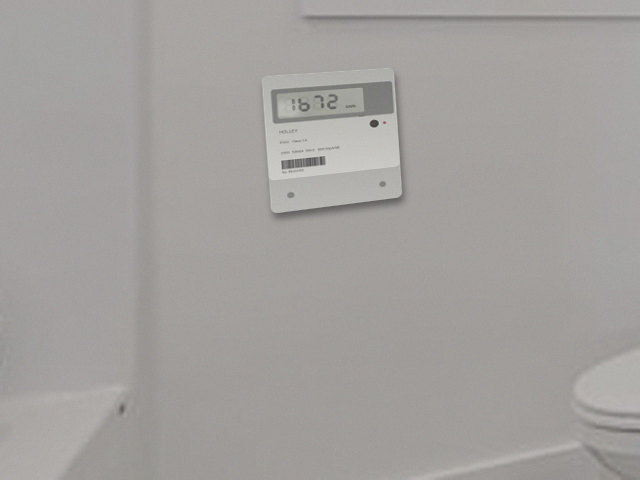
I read 1672 kWh
